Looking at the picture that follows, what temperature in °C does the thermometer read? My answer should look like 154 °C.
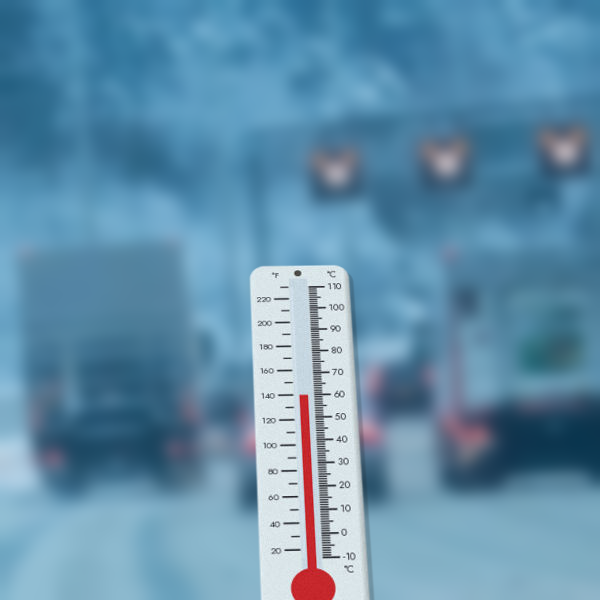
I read 60 °C
